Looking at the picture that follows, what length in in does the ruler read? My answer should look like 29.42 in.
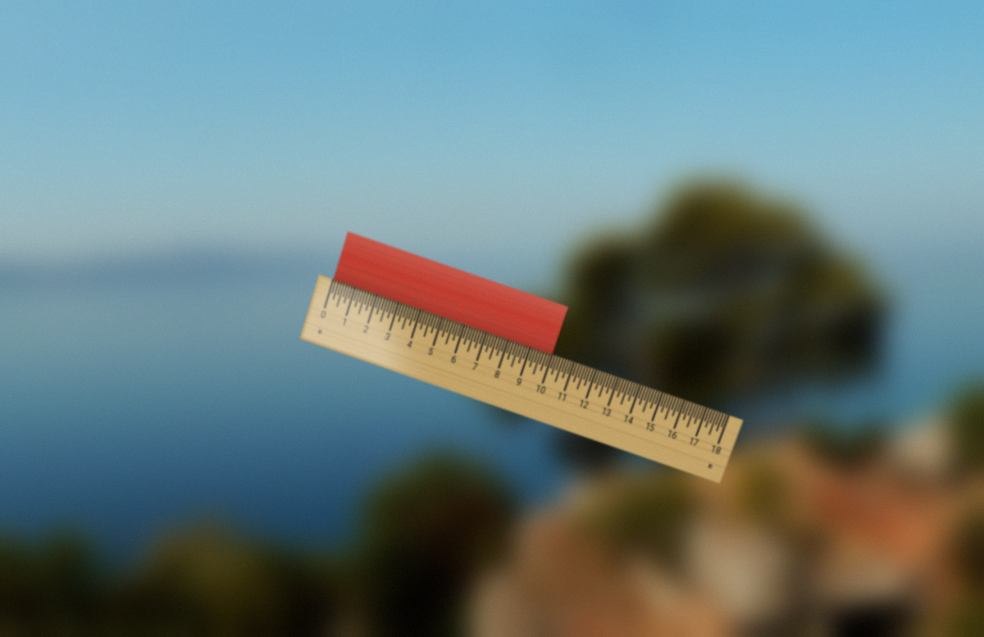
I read 10 in
